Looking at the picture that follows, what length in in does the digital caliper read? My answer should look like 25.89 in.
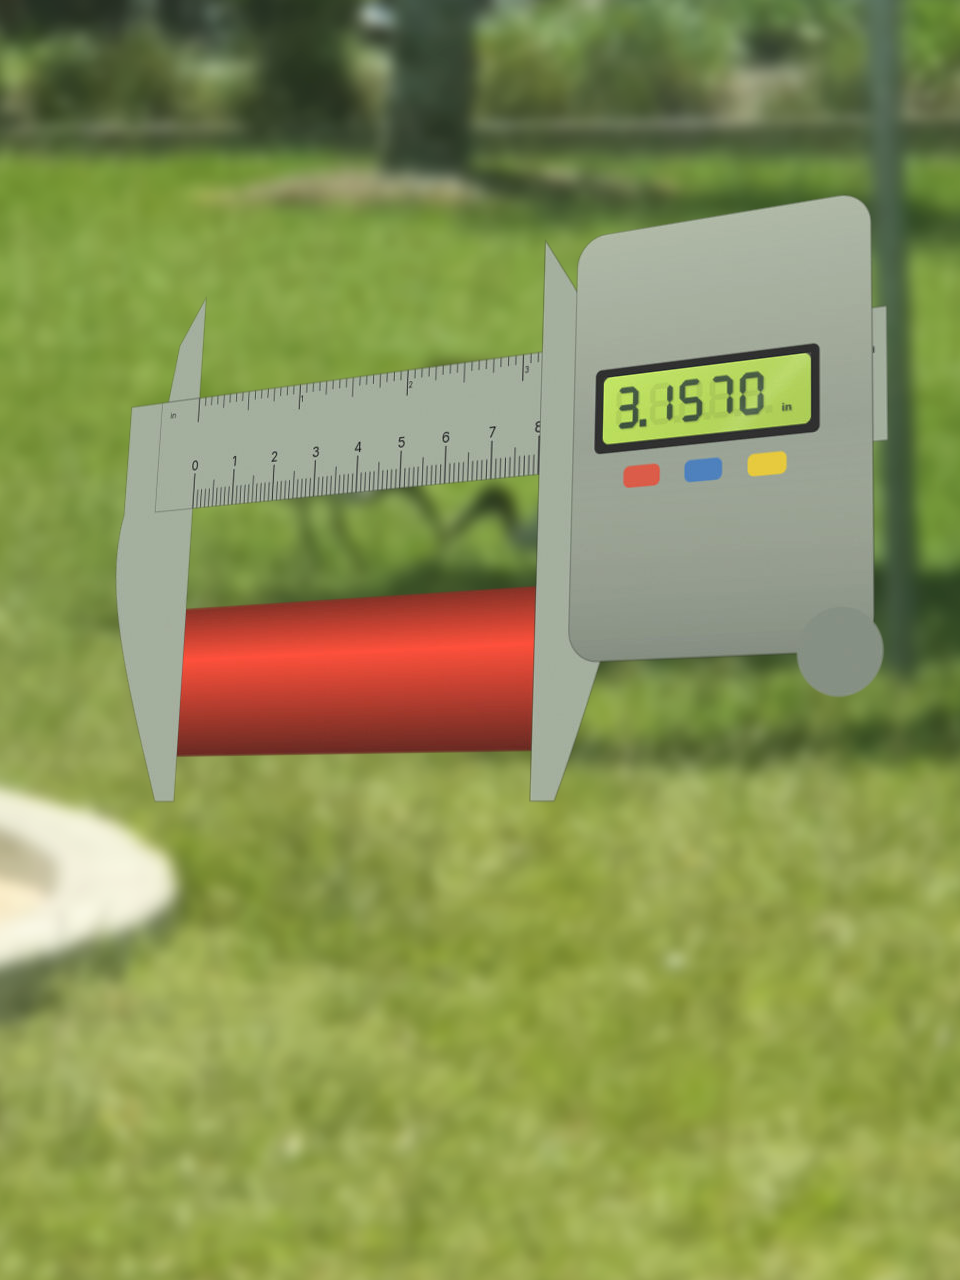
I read 3.1570 in
